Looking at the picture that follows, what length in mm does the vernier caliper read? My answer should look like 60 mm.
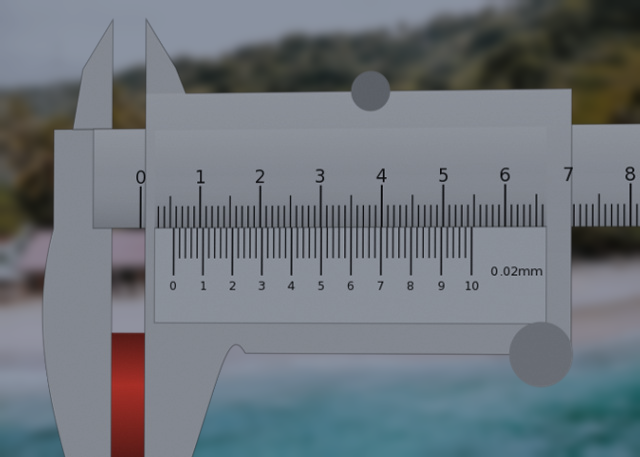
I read 5.6 mm
